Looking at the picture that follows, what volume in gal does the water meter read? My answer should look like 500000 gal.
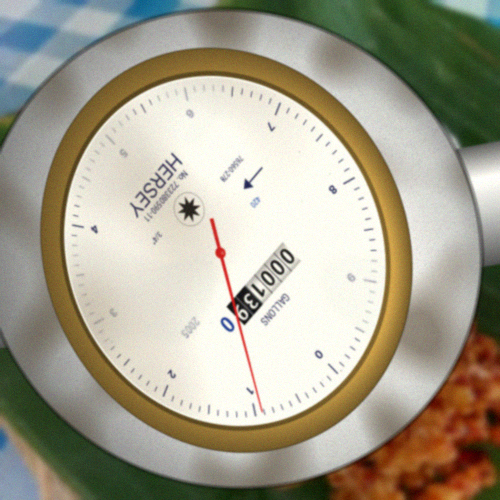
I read 1390.9 gal
